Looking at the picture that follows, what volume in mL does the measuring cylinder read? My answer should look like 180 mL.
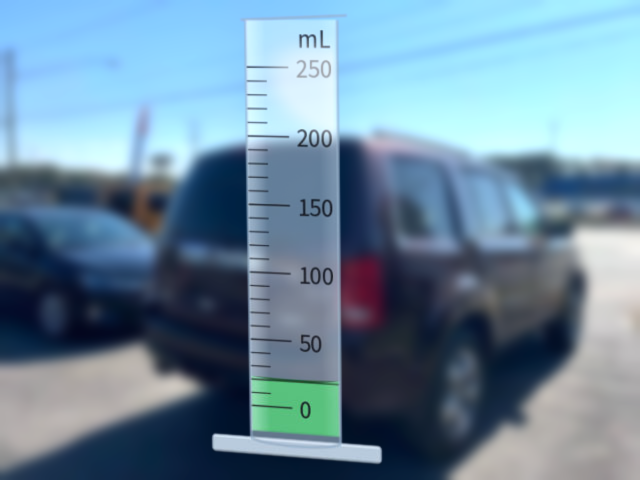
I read 20 mL
